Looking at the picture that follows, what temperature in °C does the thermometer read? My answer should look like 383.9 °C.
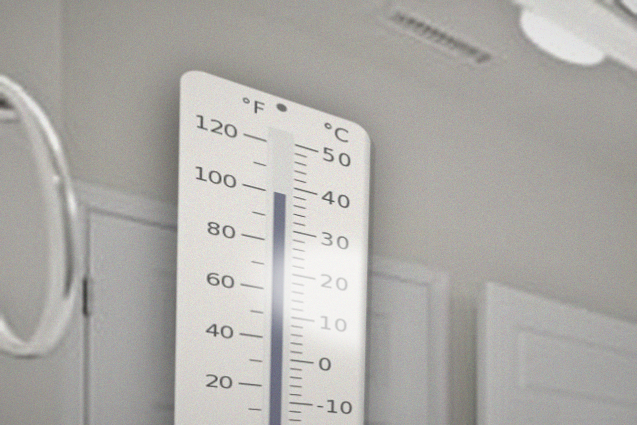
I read 38 °C
